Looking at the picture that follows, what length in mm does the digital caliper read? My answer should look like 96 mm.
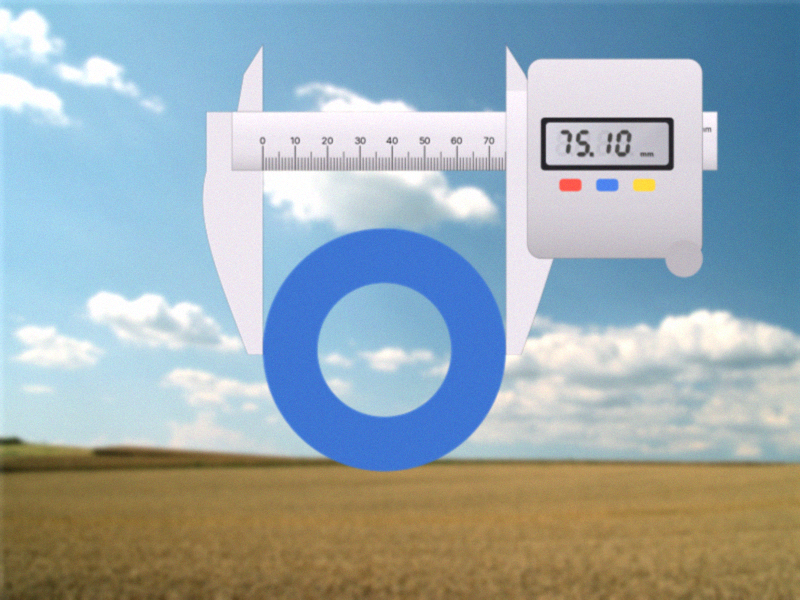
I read 75.10 mm
